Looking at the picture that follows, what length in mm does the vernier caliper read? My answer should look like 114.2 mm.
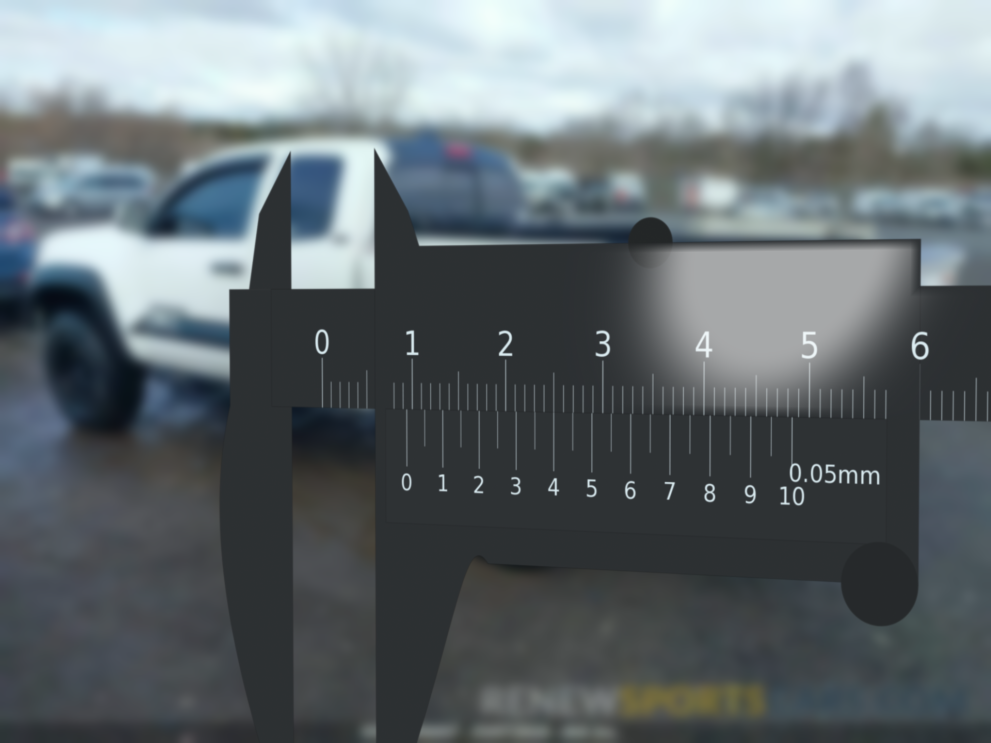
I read 9.4 mm
